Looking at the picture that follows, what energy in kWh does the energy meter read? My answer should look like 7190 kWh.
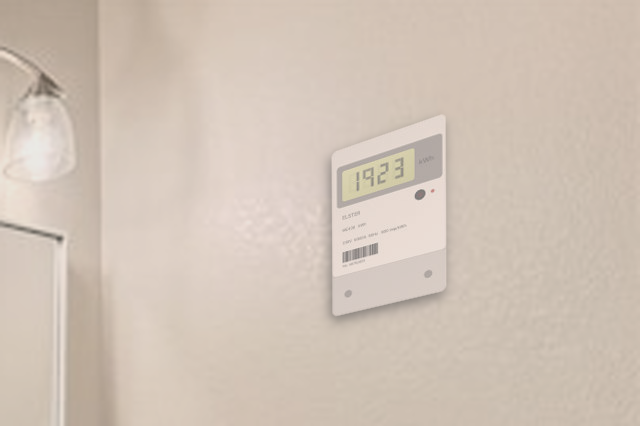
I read 1923 kWh
